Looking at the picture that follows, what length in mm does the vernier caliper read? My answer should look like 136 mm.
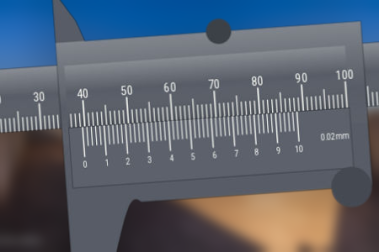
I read 39.5 mm
